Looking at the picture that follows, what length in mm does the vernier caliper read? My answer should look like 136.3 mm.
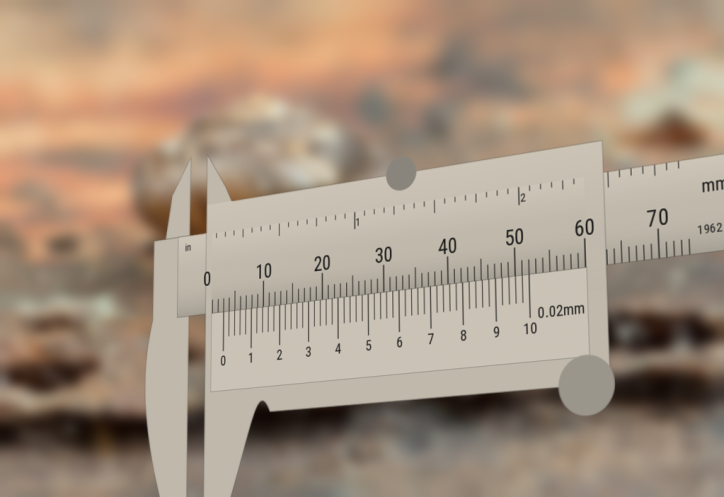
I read 3.0 mm
